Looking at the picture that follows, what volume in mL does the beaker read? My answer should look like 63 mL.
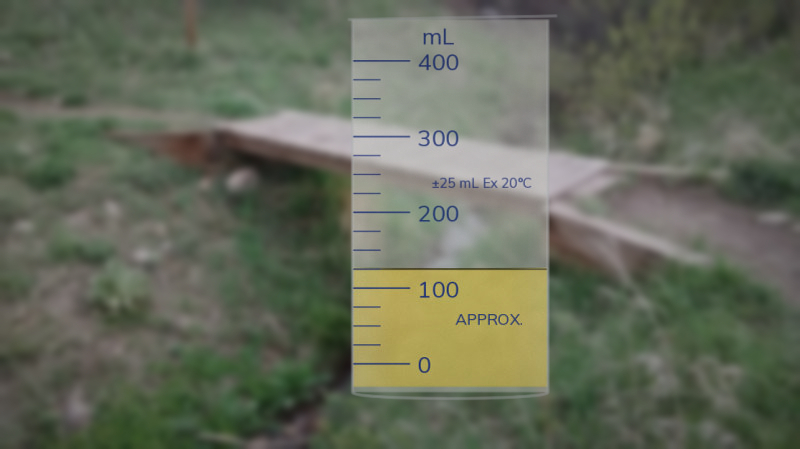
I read 125 mL
